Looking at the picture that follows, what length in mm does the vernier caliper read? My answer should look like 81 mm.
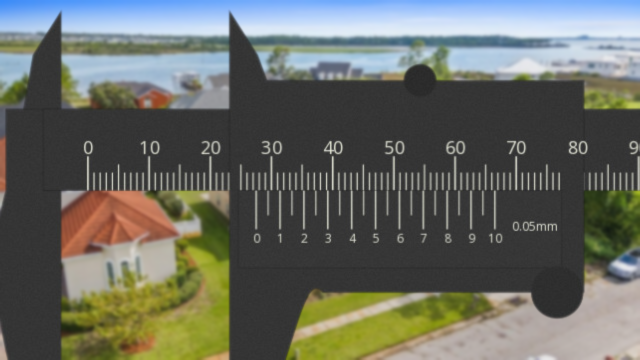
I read 27.5 mm
